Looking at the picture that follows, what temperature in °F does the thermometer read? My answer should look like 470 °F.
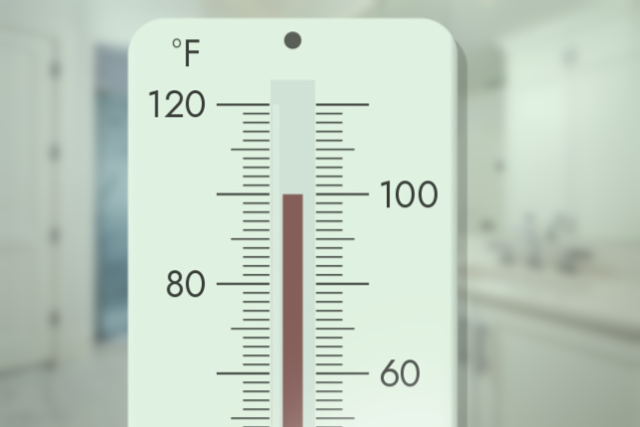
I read 100 °F
